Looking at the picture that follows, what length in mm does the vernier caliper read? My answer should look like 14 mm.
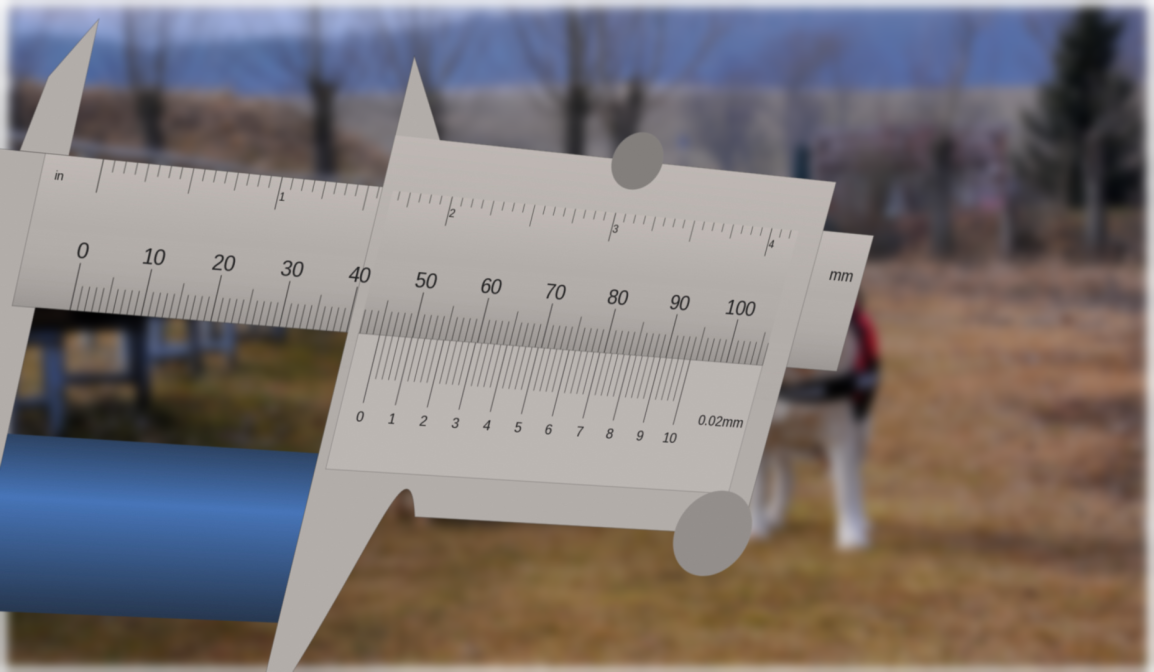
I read 45.0 mm
